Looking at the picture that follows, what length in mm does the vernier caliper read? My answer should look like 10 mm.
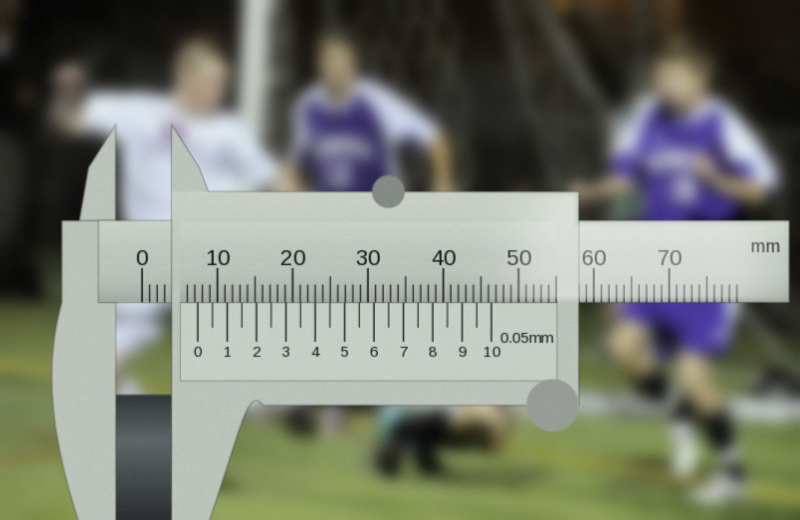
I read 7.4 mm
